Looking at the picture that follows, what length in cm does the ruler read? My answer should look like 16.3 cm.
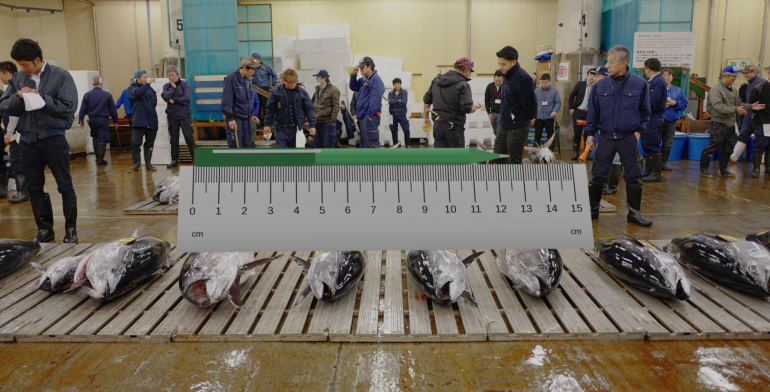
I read 12.5 cm
